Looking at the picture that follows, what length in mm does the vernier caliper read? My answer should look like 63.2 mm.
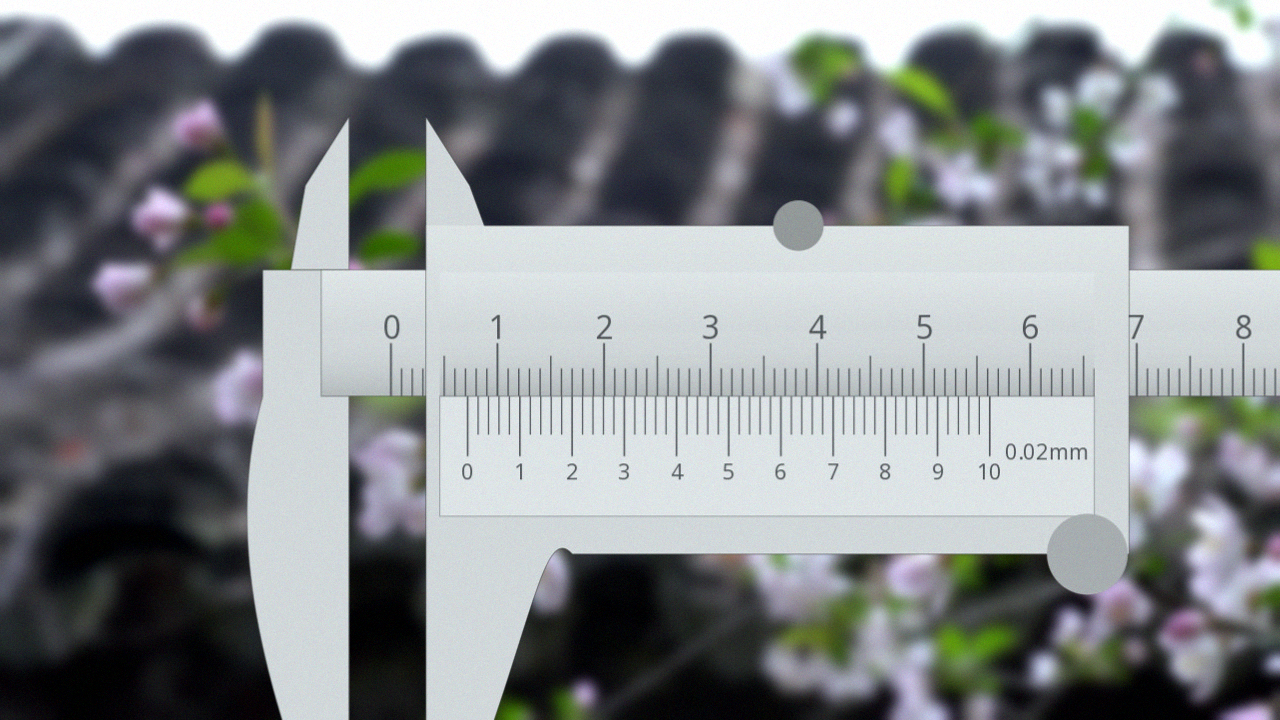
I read 7.2 mm
